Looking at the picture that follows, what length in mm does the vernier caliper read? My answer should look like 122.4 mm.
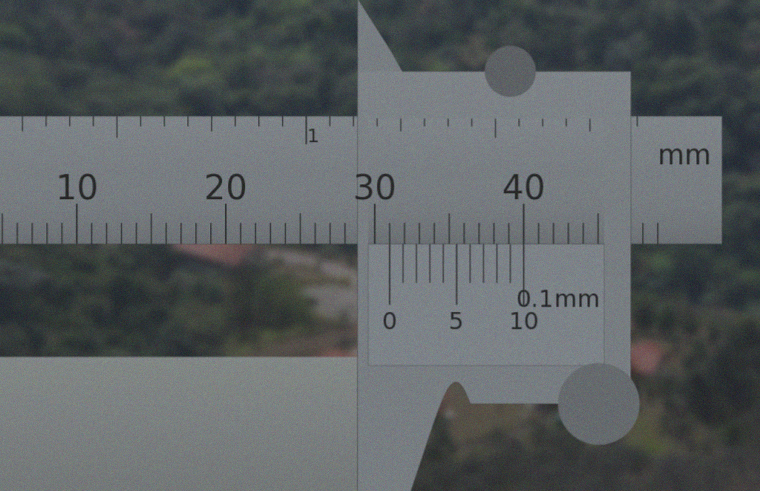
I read 31.0 mm
